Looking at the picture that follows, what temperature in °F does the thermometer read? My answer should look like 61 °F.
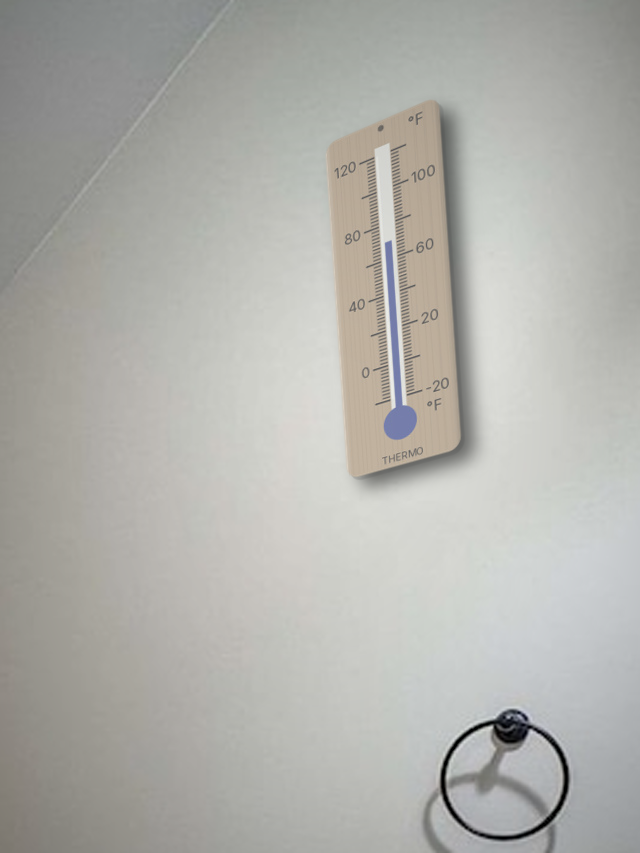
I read 70 °F
